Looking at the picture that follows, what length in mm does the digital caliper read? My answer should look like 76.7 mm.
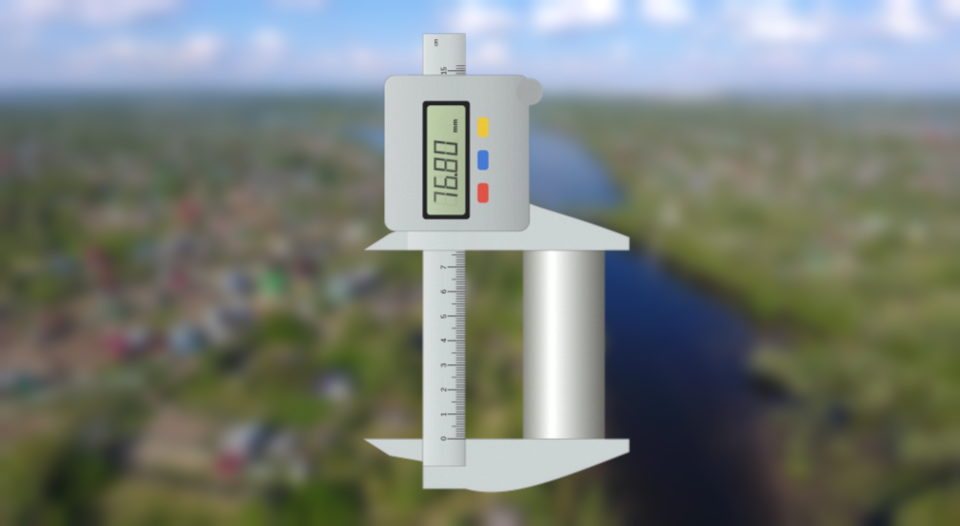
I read 76.80 mm
